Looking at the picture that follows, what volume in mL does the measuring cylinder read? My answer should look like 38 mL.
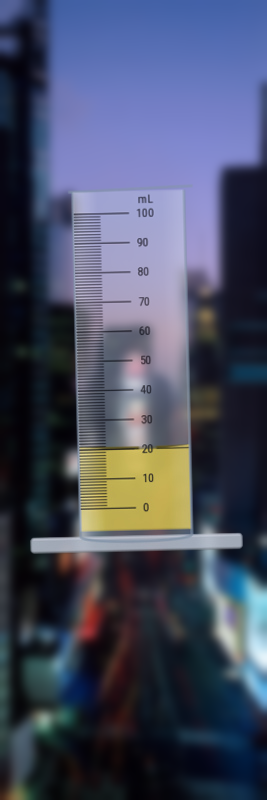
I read 20 mL
